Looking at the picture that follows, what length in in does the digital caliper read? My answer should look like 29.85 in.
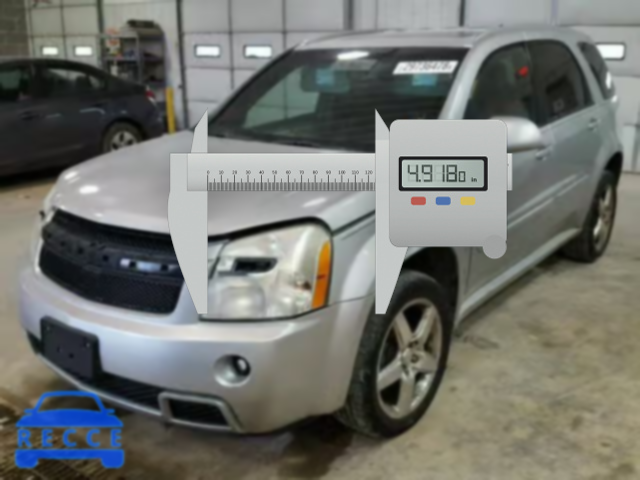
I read 4.9180 in
